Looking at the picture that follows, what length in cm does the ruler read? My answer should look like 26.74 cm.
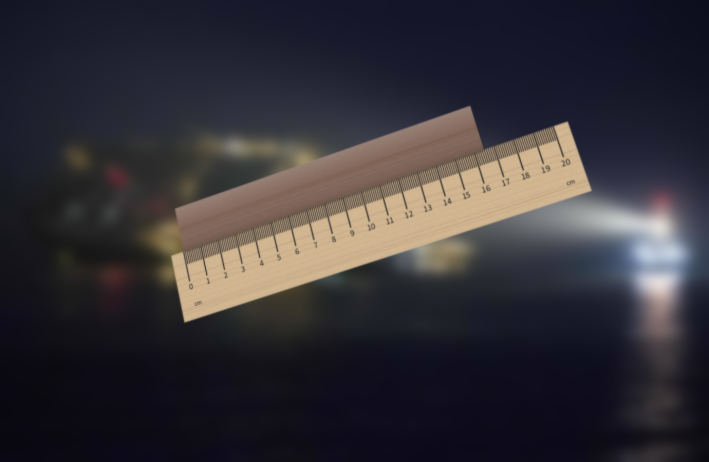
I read 16.5 cm
